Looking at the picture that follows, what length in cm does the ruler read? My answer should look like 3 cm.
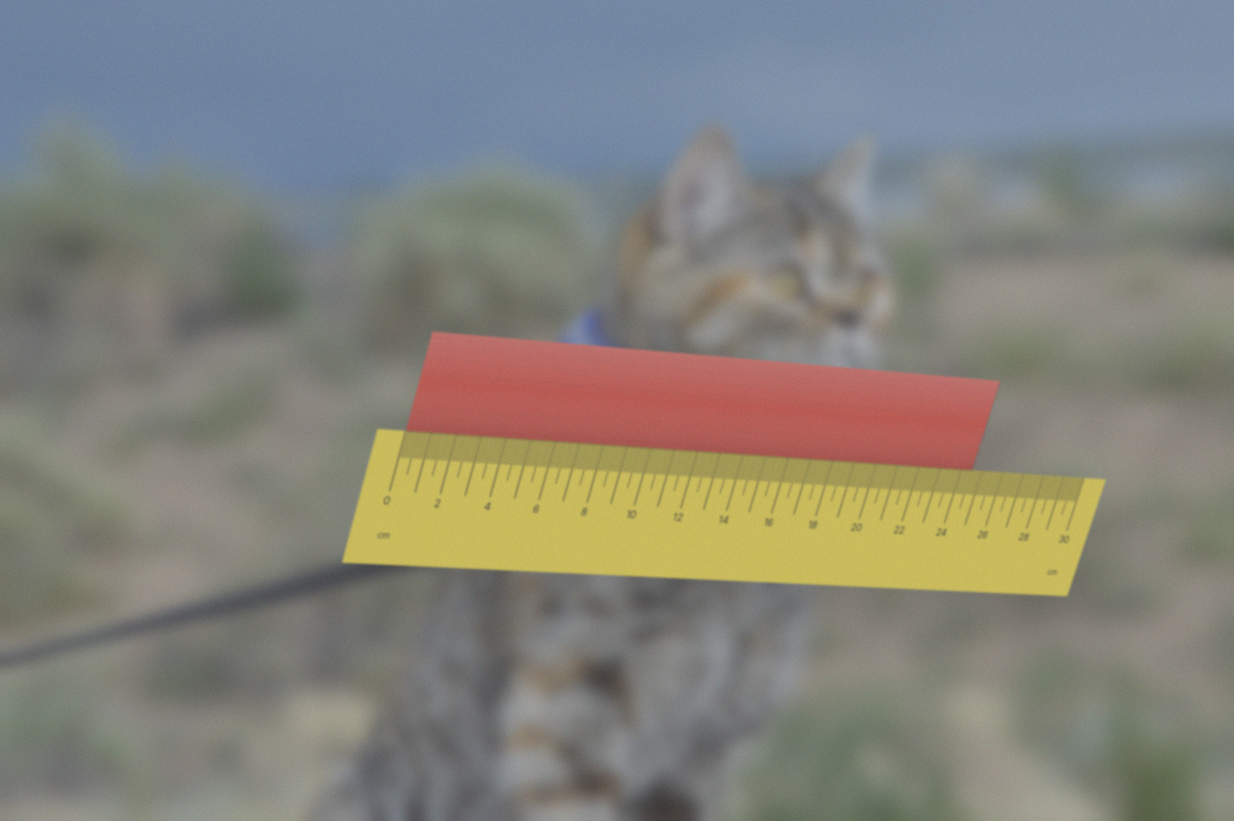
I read 24.5 cm
